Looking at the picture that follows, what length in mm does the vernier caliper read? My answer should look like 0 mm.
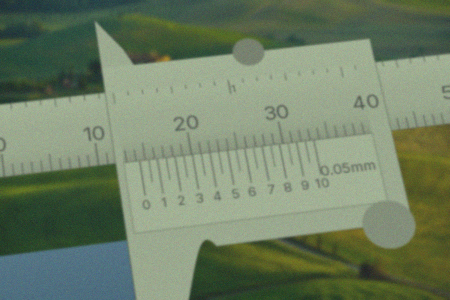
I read 14.4 mm
